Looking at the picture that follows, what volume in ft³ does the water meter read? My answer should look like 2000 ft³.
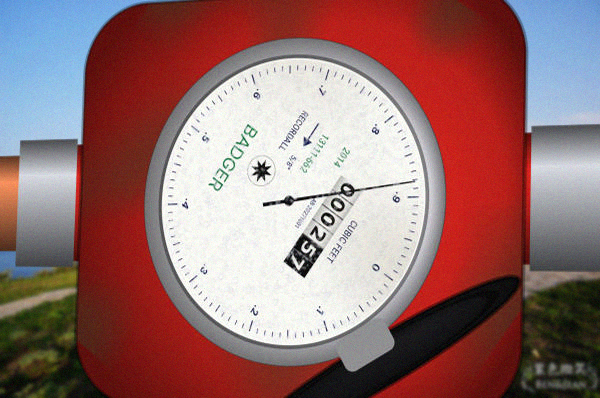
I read 256.88 ft³
